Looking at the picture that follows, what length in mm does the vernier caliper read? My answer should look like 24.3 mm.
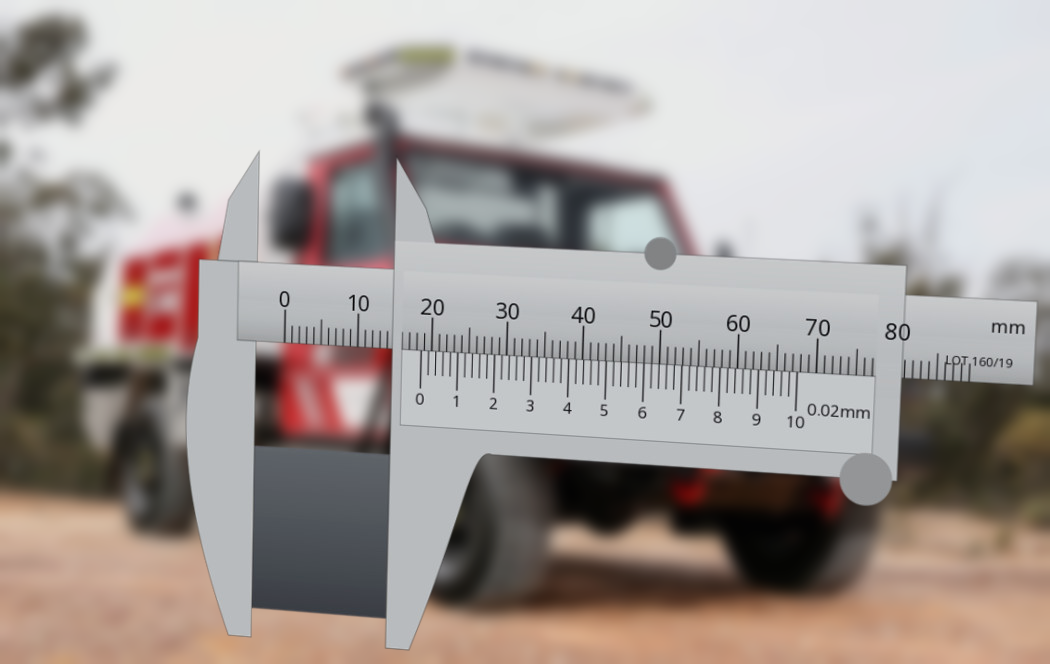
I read 18.6 mm
